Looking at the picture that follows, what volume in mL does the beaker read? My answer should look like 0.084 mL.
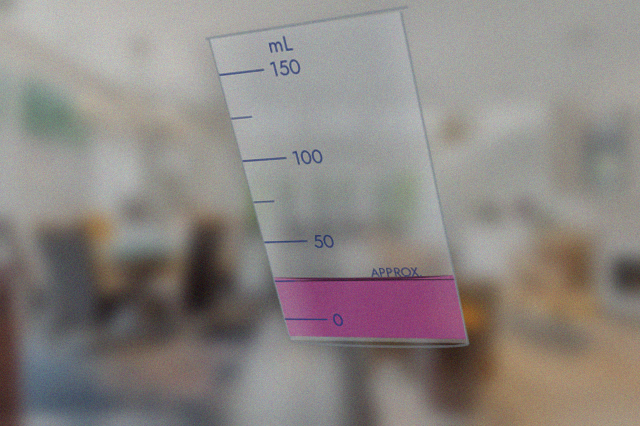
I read 25 mL
